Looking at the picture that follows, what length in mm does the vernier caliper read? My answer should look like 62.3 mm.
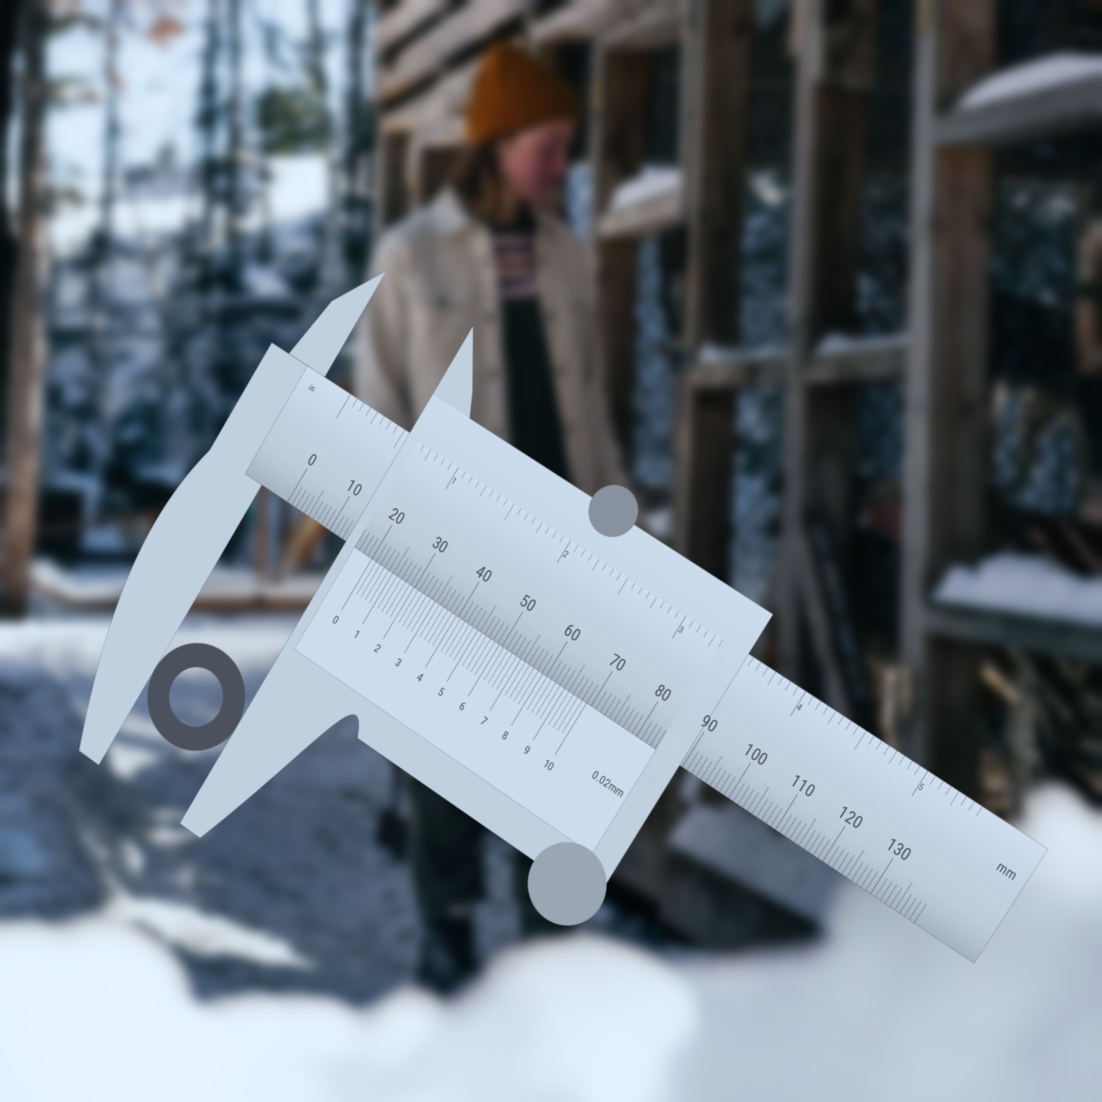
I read 20.0 mm
